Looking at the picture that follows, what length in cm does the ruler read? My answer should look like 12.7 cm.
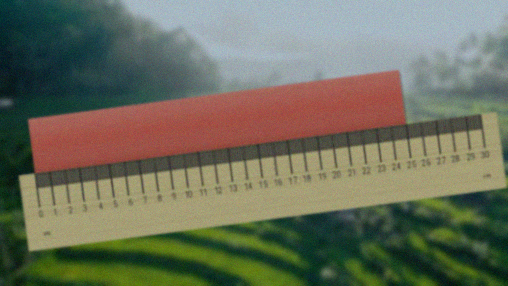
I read 25 cm
